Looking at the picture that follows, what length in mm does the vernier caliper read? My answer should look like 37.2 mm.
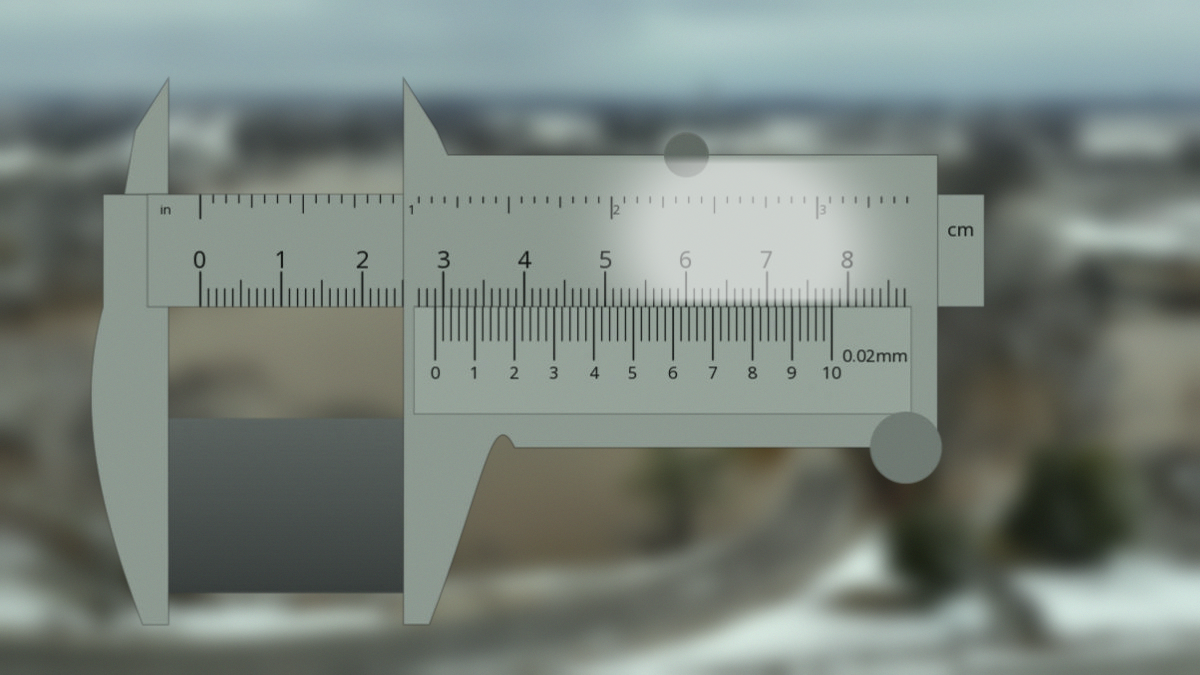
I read 29.0 mm
